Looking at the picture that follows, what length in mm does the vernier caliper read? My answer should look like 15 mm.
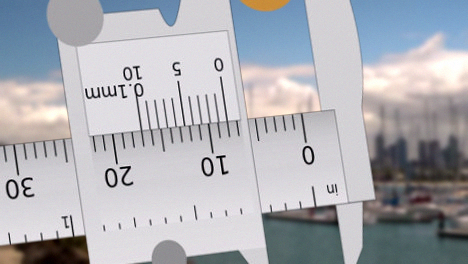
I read 8.0 mm
